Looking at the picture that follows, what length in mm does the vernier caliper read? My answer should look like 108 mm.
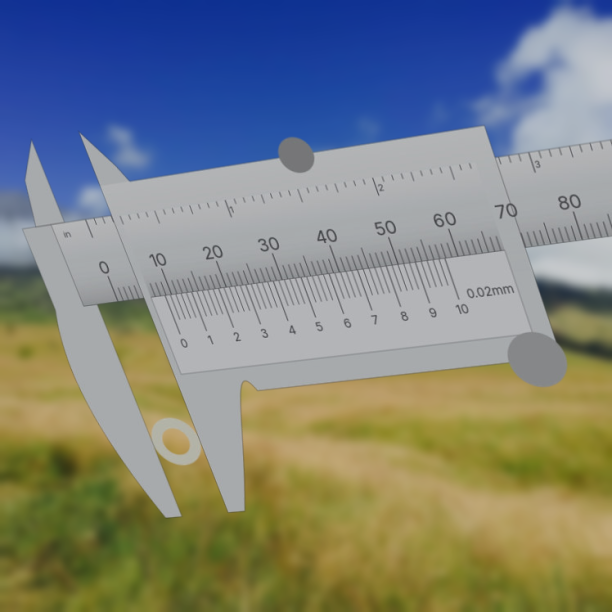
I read 8.8 mm
